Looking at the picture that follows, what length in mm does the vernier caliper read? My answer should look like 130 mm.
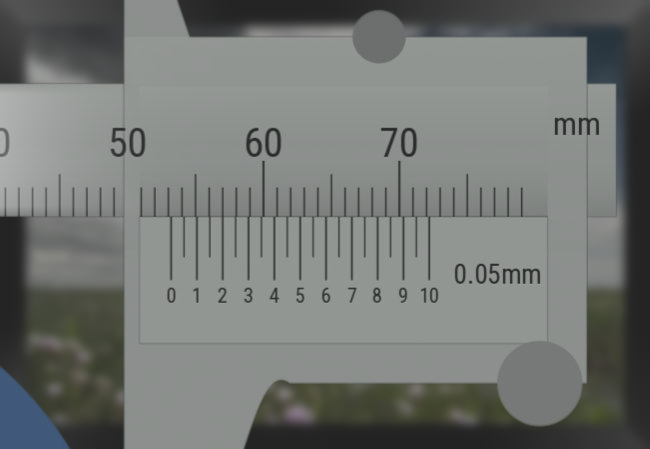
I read 53.2 mm
